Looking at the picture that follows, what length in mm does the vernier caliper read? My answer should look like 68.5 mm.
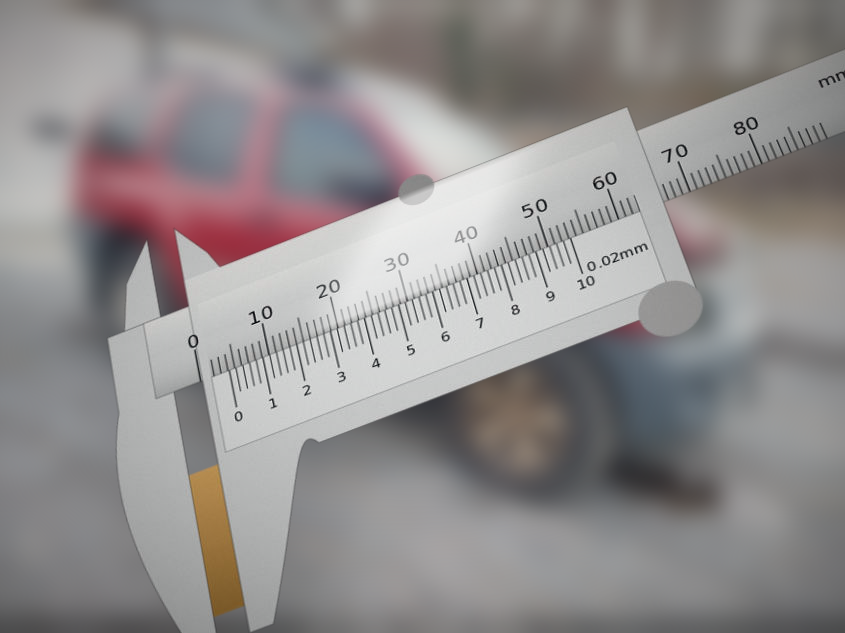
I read 4.2 mm
